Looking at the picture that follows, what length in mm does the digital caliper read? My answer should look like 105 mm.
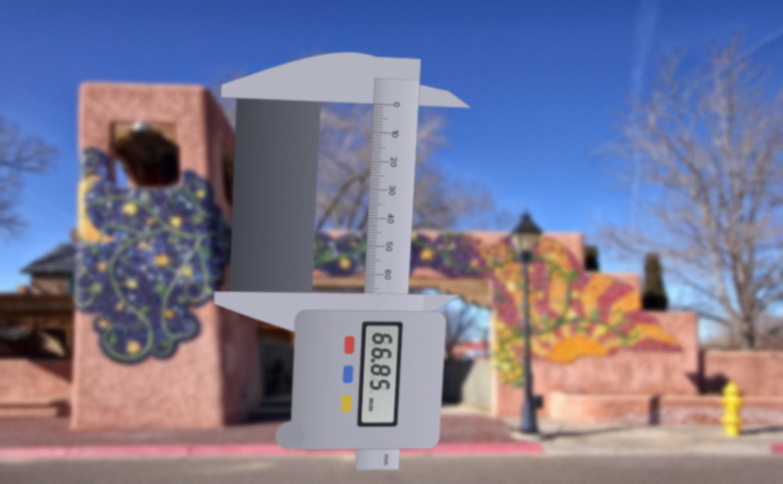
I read 66.85 mm
